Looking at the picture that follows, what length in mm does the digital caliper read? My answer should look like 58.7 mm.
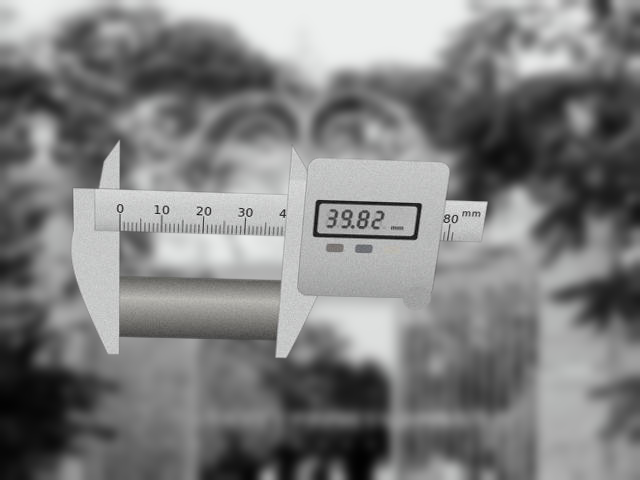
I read 39.82 mm
